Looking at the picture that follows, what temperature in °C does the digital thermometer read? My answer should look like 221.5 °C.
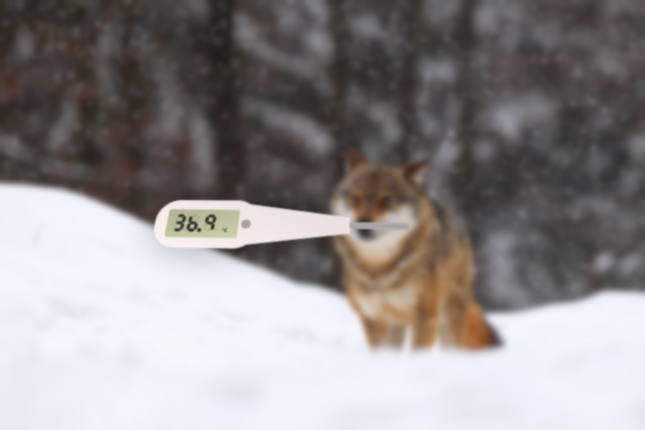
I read 36.9 °C
